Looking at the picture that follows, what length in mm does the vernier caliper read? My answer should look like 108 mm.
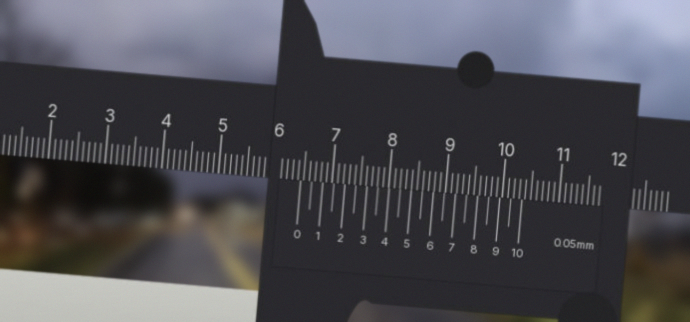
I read 64.5 mm
